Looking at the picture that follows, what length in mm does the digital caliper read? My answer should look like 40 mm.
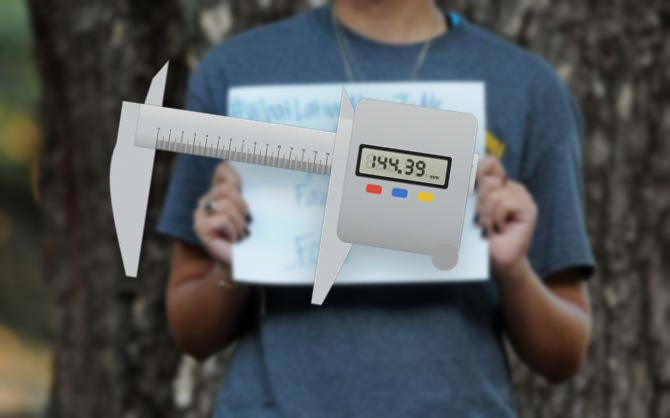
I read 144.39 mm
